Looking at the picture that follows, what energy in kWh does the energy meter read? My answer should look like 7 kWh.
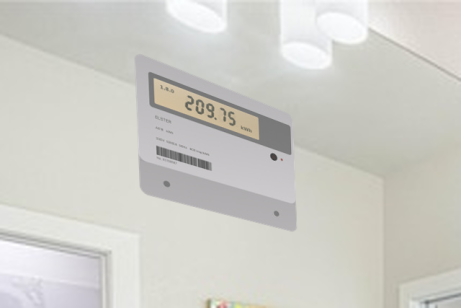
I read 209.75 kWh
